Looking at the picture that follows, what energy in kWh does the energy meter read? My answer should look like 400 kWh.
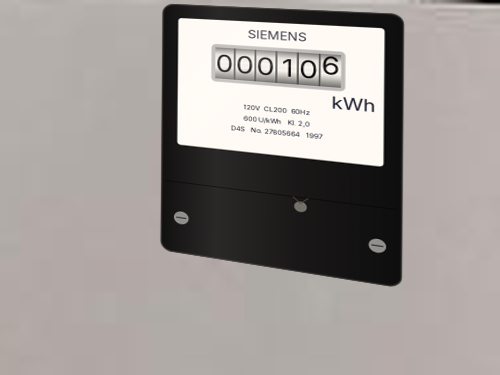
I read 106 kWh
